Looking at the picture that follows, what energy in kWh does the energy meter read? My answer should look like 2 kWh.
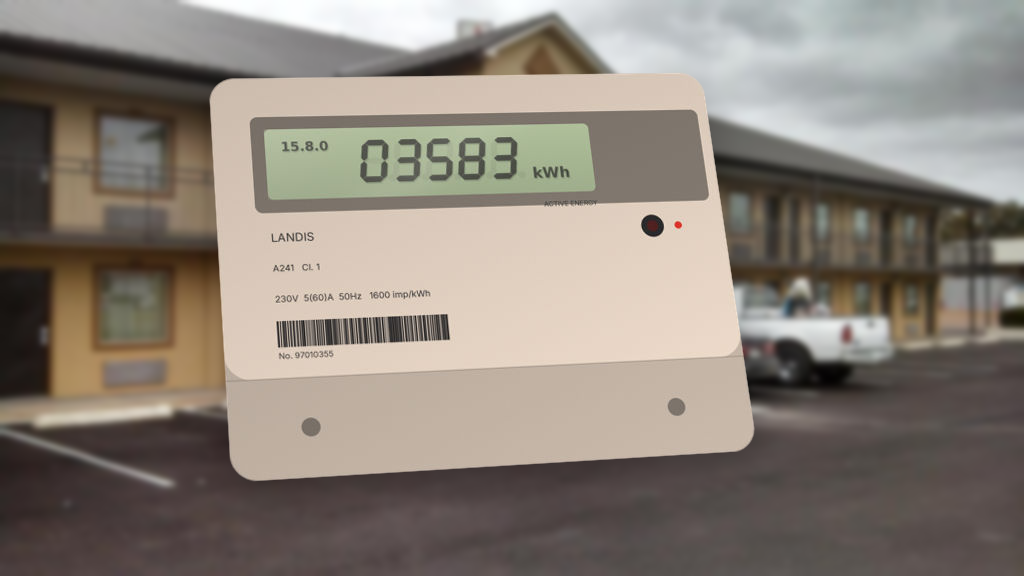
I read 3583 kWh
